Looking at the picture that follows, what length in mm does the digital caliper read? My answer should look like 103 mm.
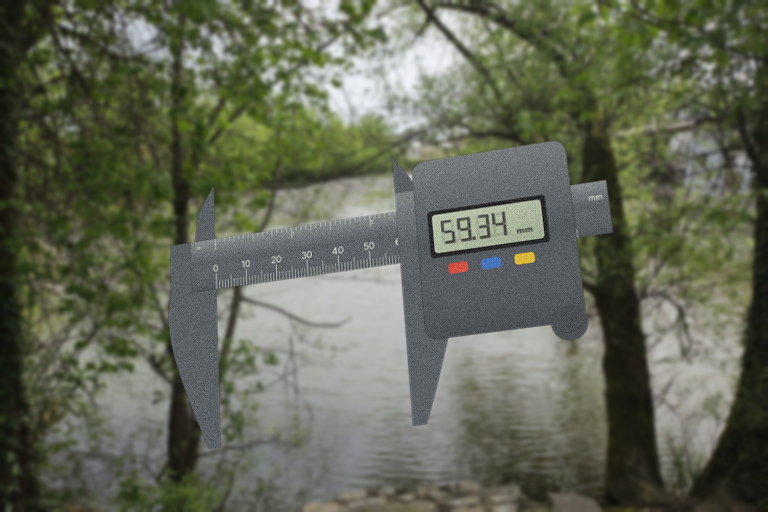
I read 59.34 mm
